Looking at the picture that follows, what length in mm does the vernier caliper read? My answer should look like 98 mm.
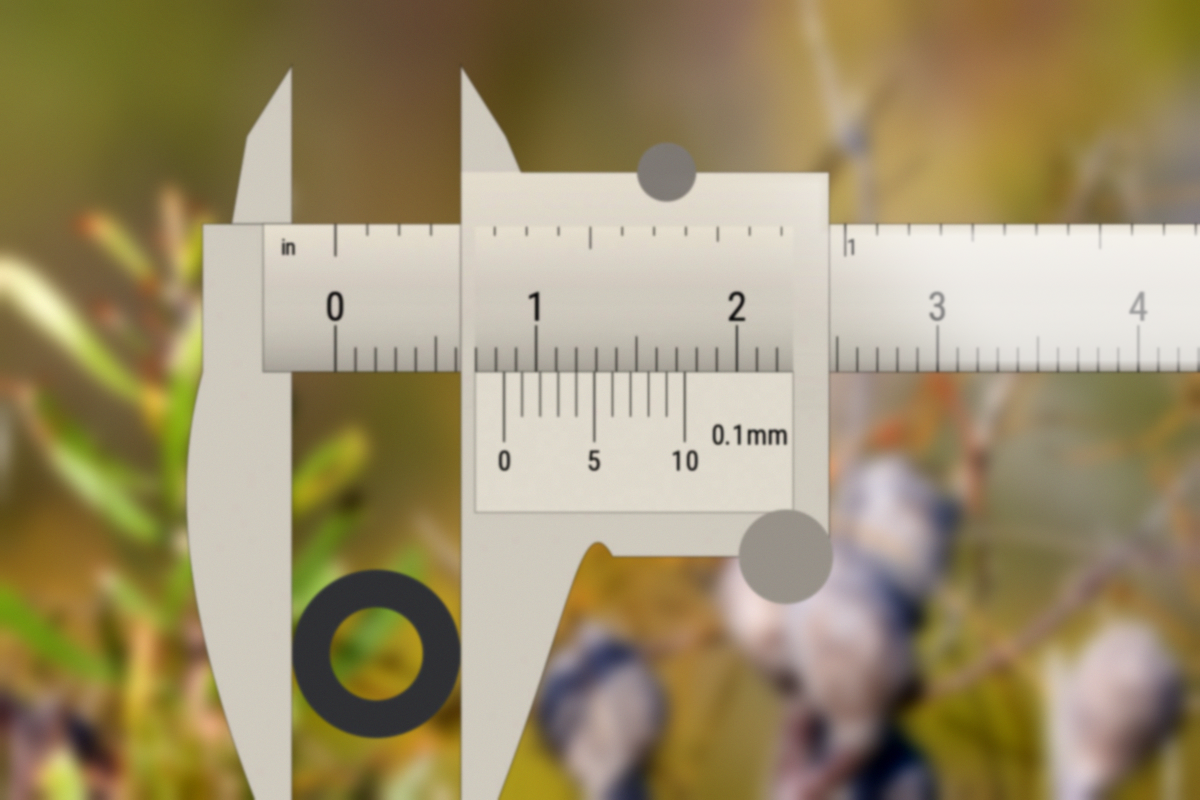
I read 8.4 mm
